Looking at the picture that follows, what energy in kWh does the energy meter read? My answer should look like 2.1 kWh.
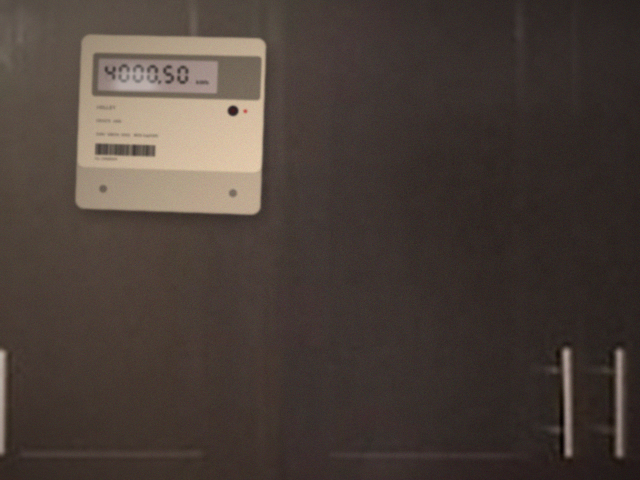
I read 4000.50 kWh
